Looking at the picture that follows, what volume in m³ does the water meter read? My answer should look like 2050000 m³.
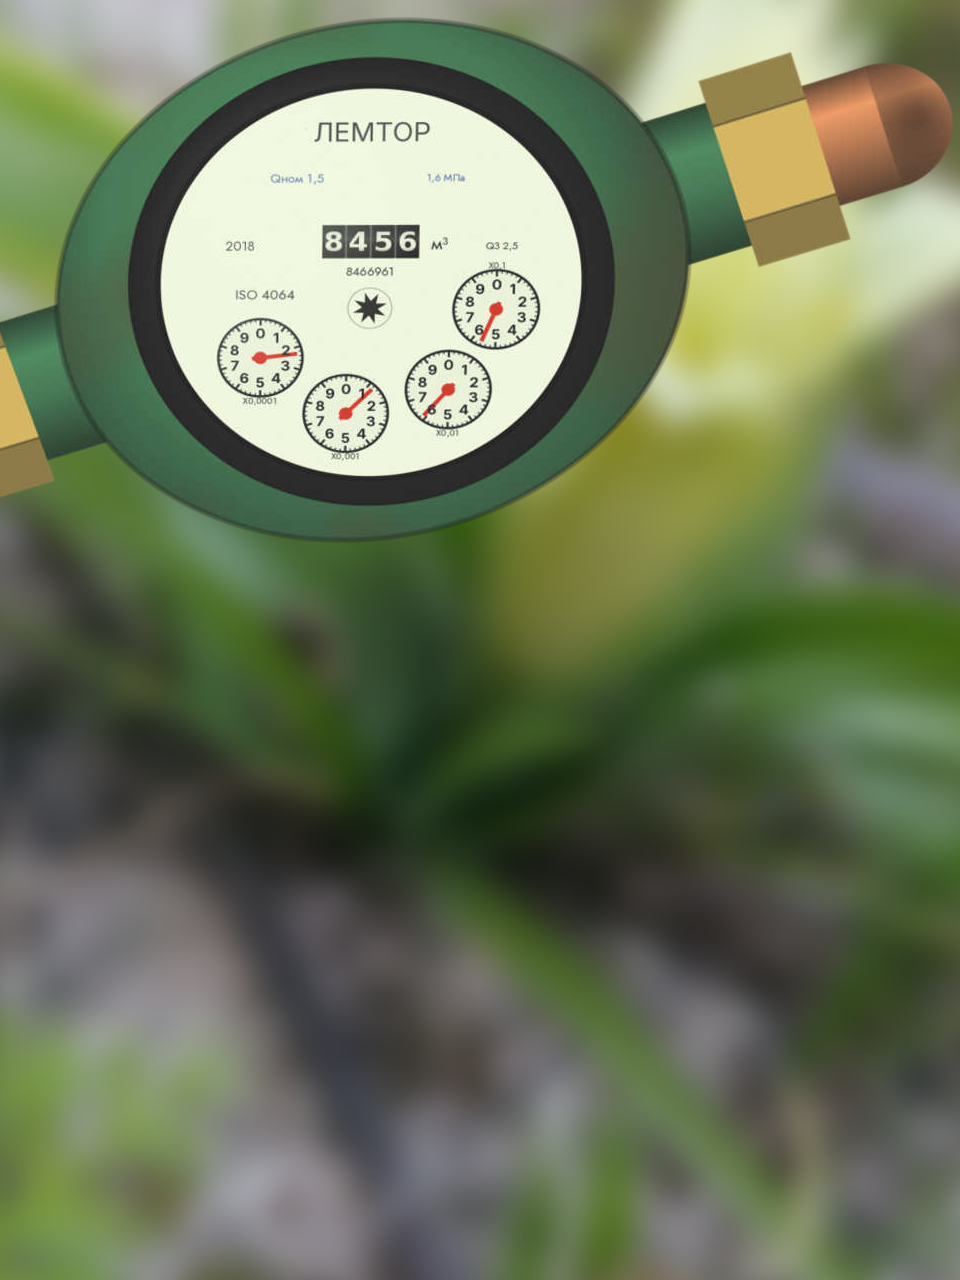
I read 8456.5612 m³
